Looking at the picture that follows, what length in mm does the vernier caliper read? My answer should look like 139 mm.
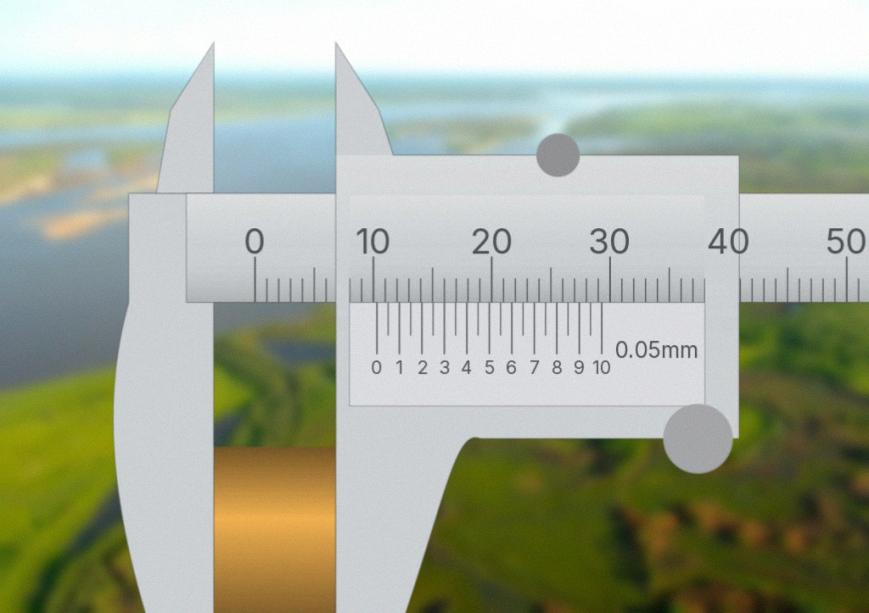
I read 10.3 mm
